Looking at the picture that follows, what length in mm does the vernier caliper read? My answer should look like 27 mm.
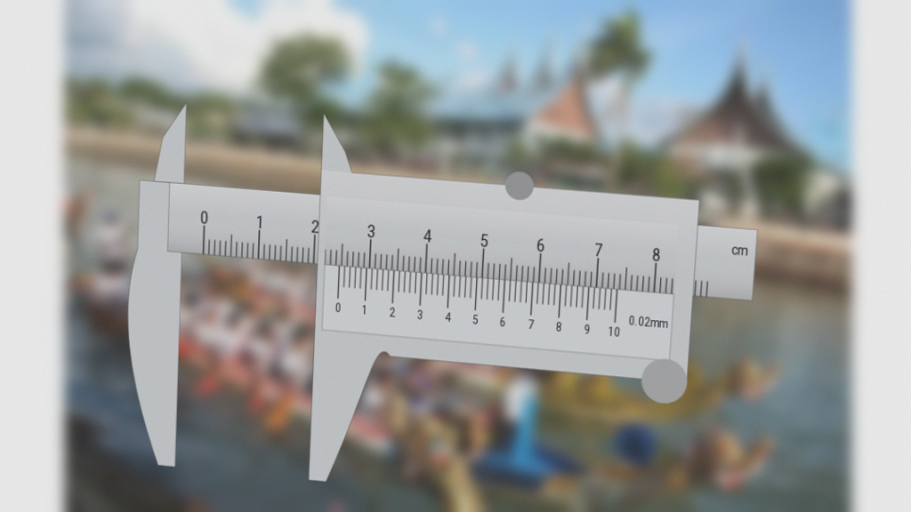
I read 24.6 mm
